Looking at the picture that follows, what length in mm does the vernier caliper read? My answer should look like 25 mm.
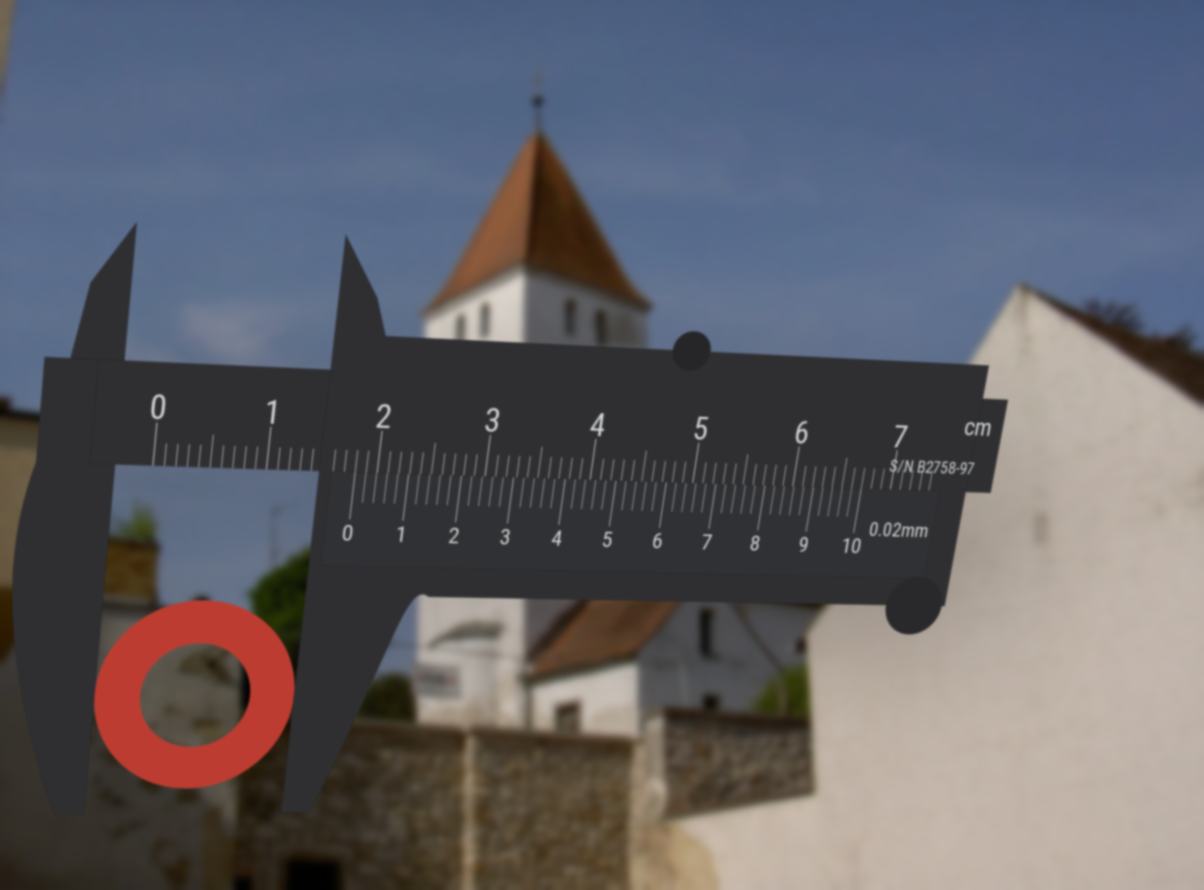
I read 18.0 mm
